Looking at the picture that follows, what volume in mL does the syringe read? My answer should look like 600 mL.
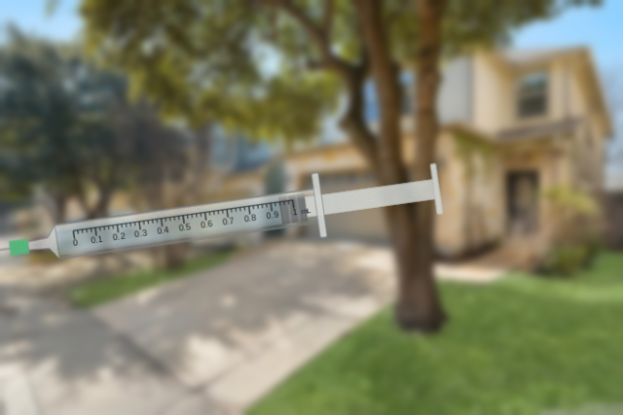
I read 0.94 mL
